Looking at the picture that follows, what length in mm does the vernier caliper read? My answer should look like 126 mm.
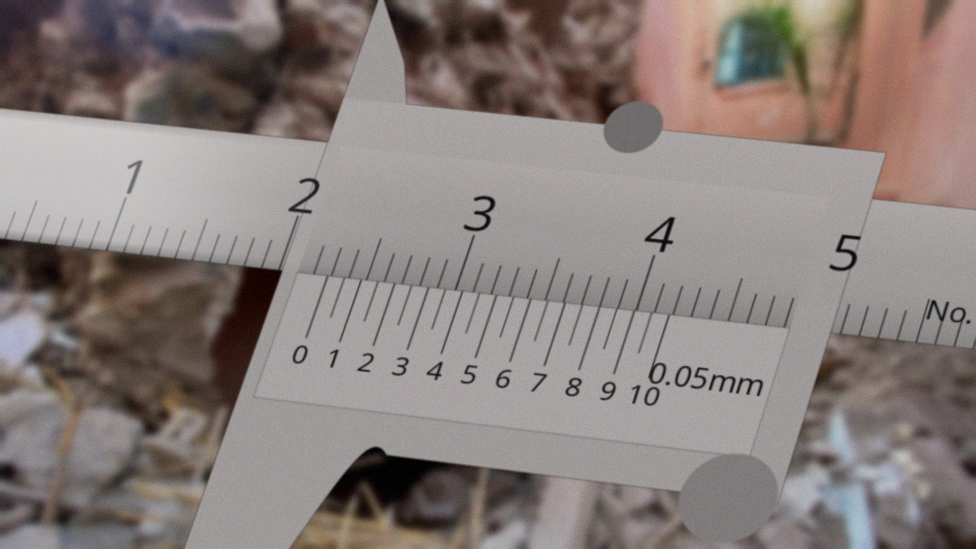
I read 22.8 mm
